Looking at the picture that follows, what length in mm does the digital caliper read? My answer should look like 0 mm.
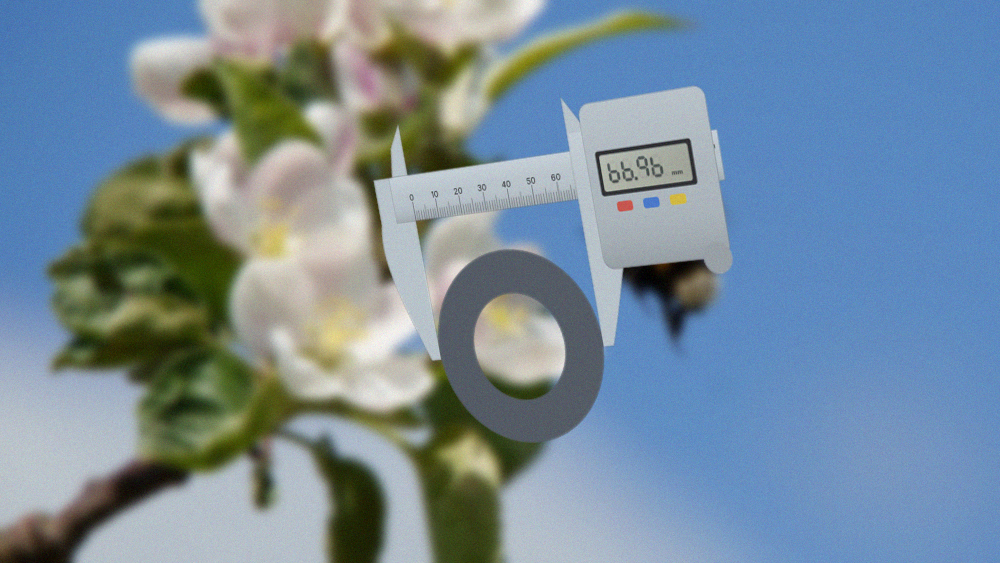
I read 66.96 mm
